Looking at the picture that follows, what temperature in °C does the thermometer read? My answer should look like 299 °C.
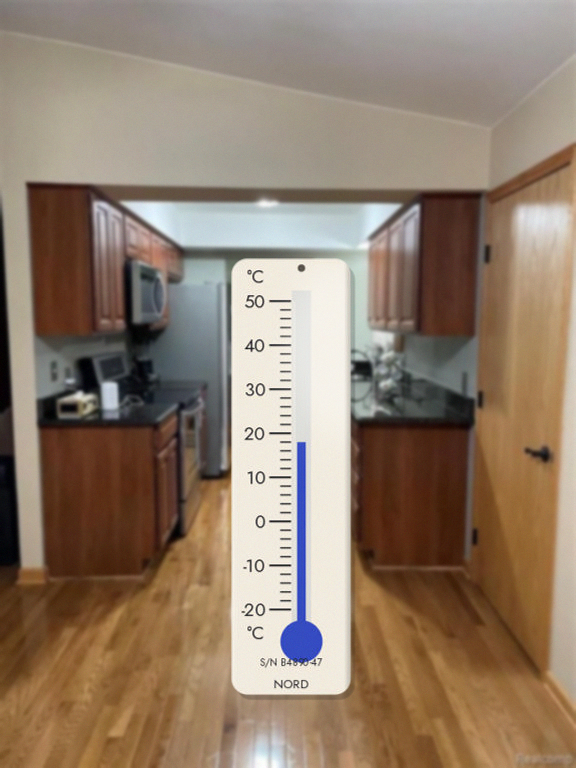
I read 18 °C
